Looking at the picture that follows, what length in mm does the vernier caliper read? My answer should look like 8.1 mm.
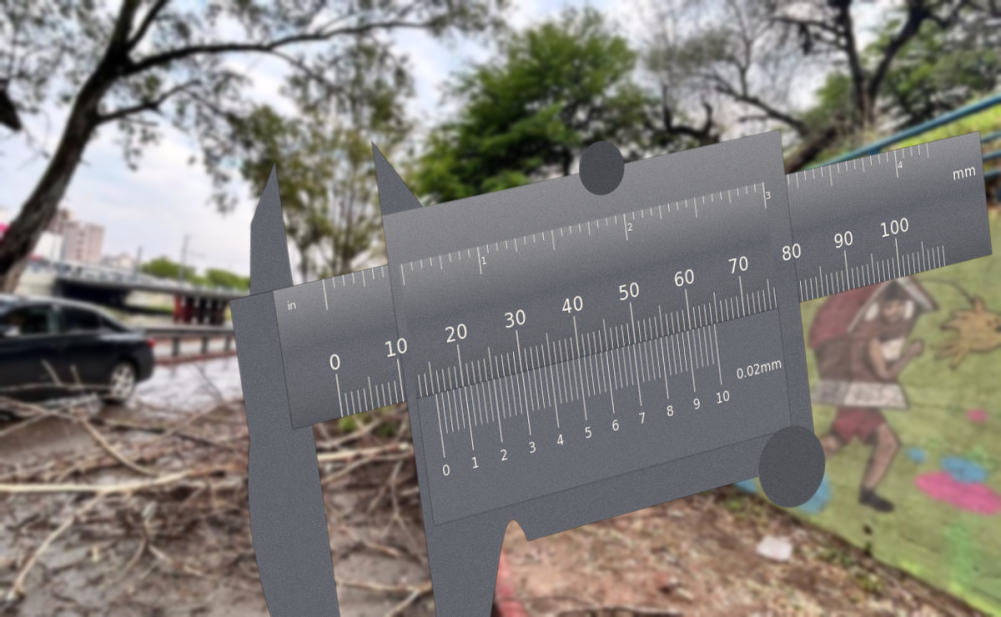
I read 15.4 mm
